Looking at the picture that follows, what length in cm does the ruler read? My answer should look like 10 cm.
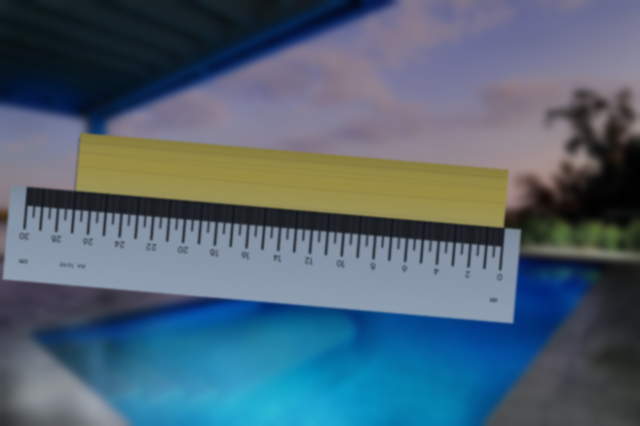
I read 27 cm
